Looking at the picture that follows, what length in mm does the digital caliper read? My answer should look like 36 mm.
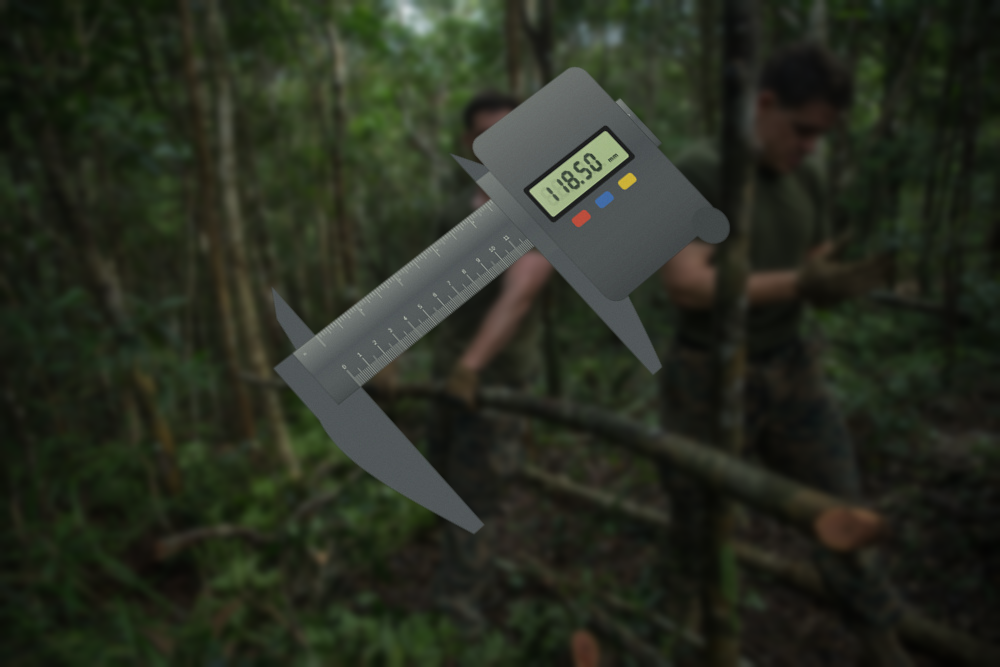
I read 118.50 mm
